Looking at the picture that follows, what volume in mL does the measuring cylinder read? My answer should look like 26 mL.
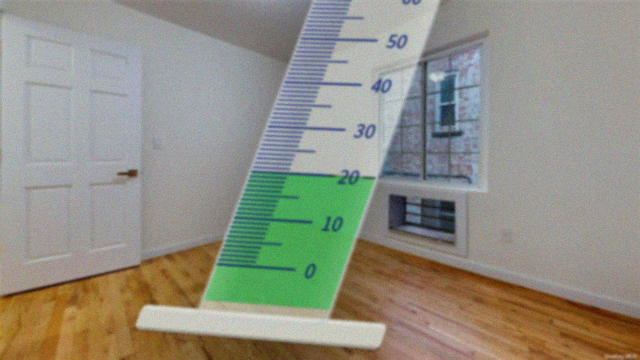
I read 20 mL
